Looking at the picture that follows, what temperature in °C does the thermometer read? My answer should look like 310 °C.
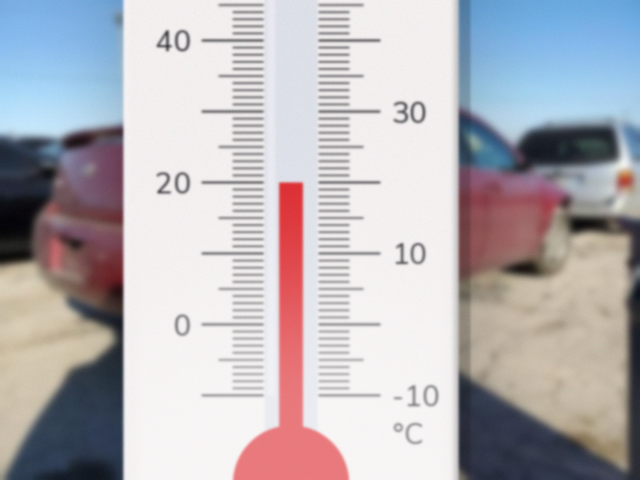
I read 20 °C
